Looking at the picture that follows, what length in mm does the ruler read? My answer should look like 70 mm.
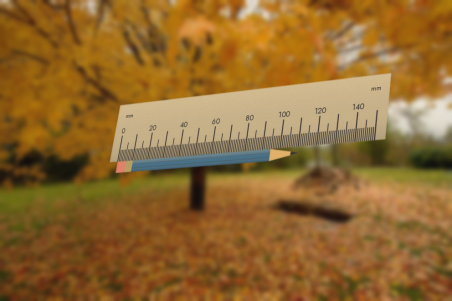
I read 110 mm
